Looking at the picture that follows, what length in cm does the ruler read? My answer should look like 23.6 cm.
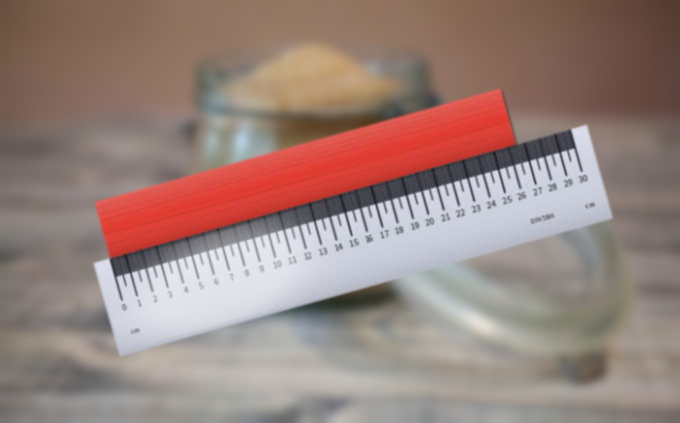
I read 26.5 cm
